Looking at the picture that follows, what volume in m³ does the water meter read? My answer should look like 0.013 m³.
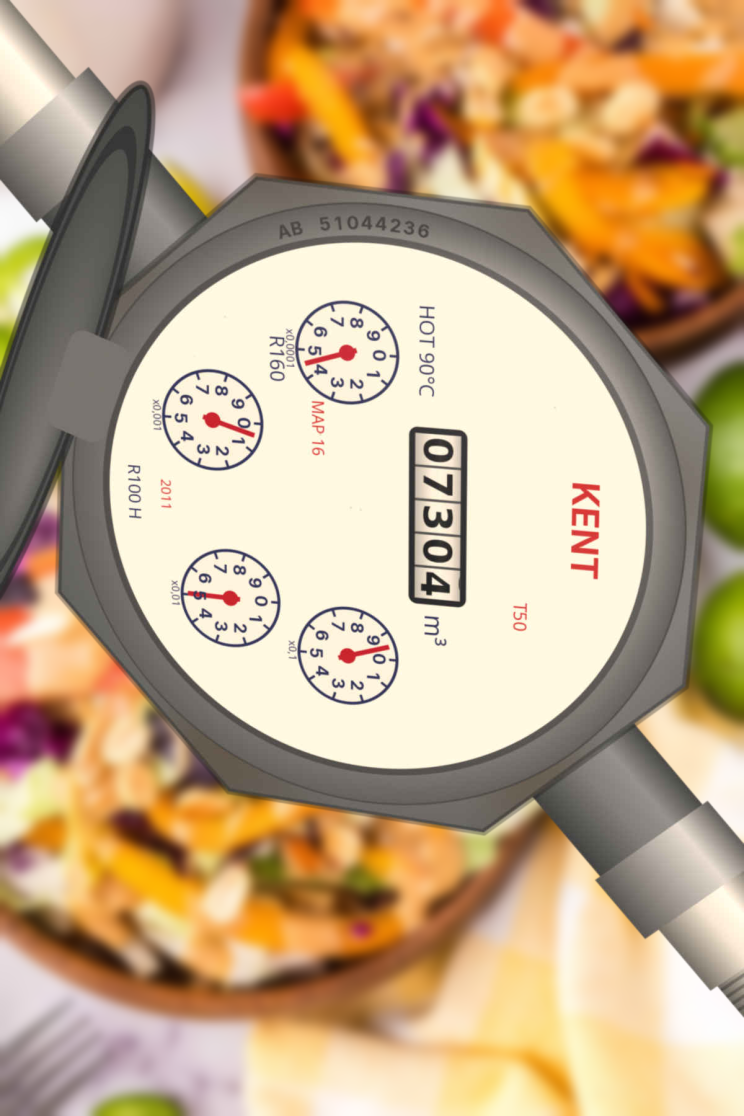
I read 7303.9504 m³
